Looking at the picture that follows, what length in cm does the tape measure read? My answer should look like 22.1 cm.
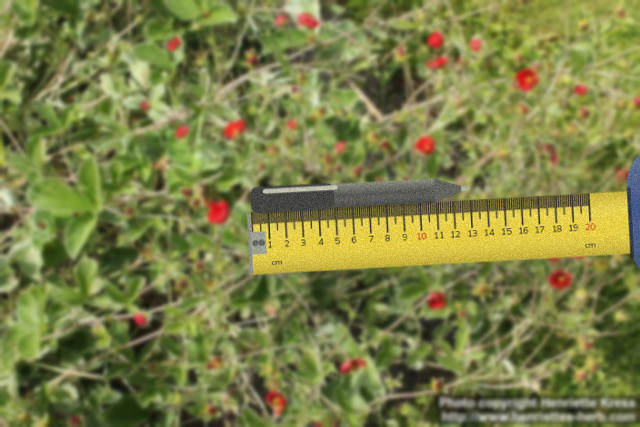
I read 13 cm
